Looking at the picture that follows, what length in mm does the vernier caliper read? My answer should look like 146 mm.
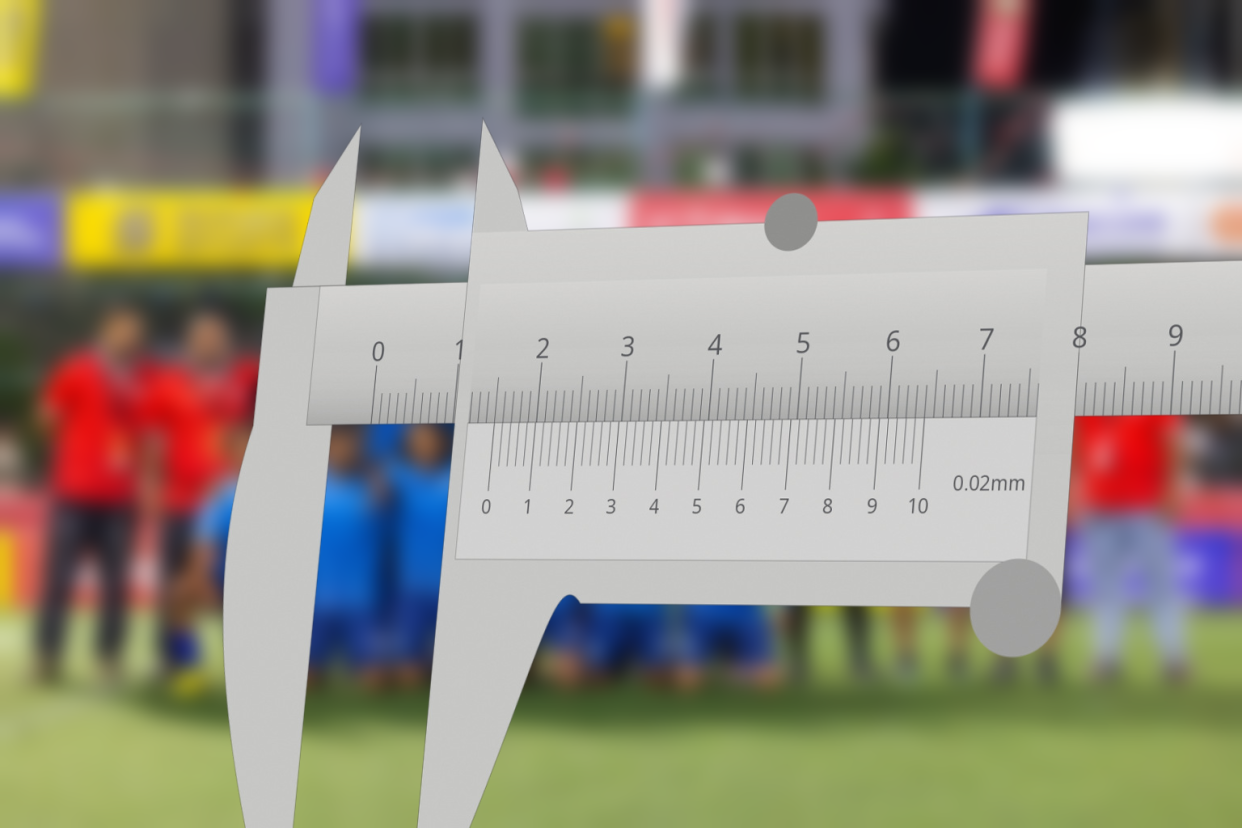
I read 15.0 mm
